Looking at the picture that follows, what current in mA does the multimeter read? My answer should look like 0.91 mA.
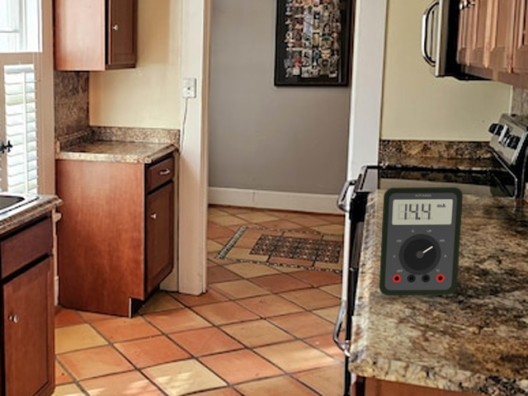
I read 14.4 mA
